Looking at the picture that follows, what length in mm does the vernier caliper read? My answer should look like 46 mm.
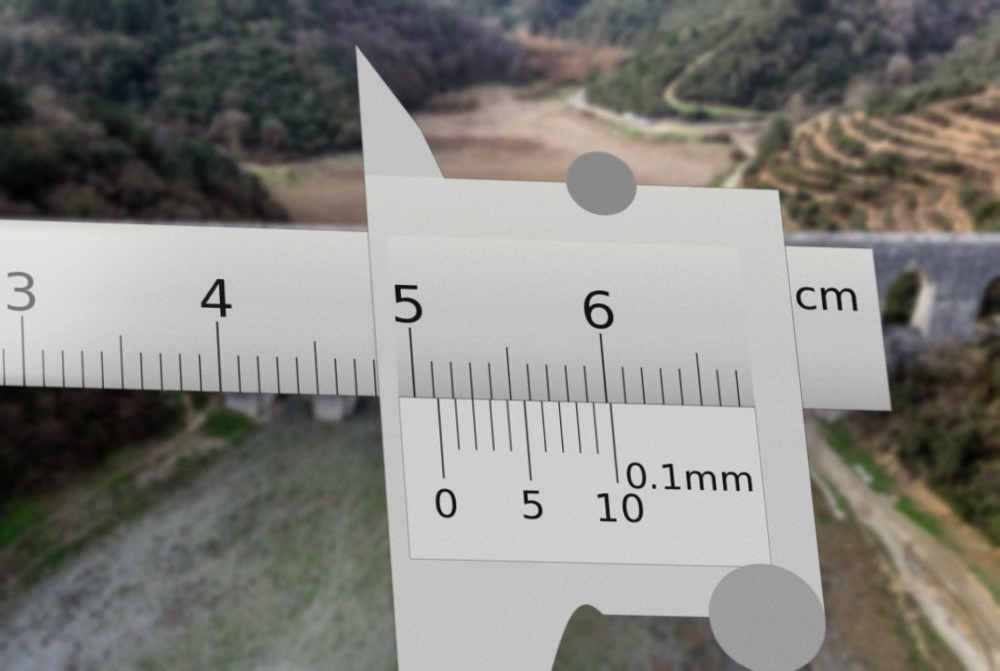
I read 51.2 mm
